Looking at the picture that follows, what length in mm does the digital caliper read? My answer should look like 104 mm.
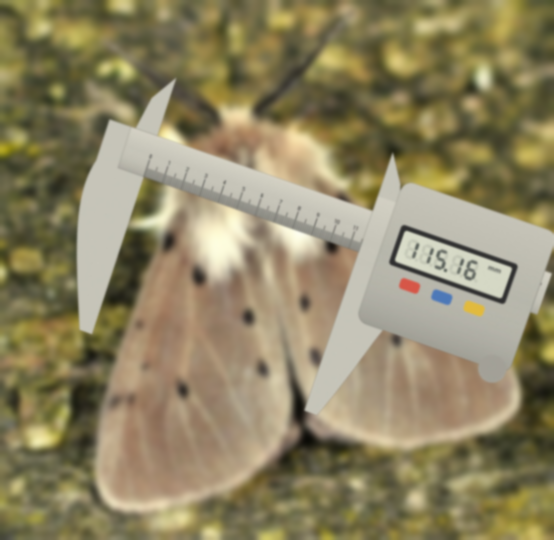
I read 115.16 mm
